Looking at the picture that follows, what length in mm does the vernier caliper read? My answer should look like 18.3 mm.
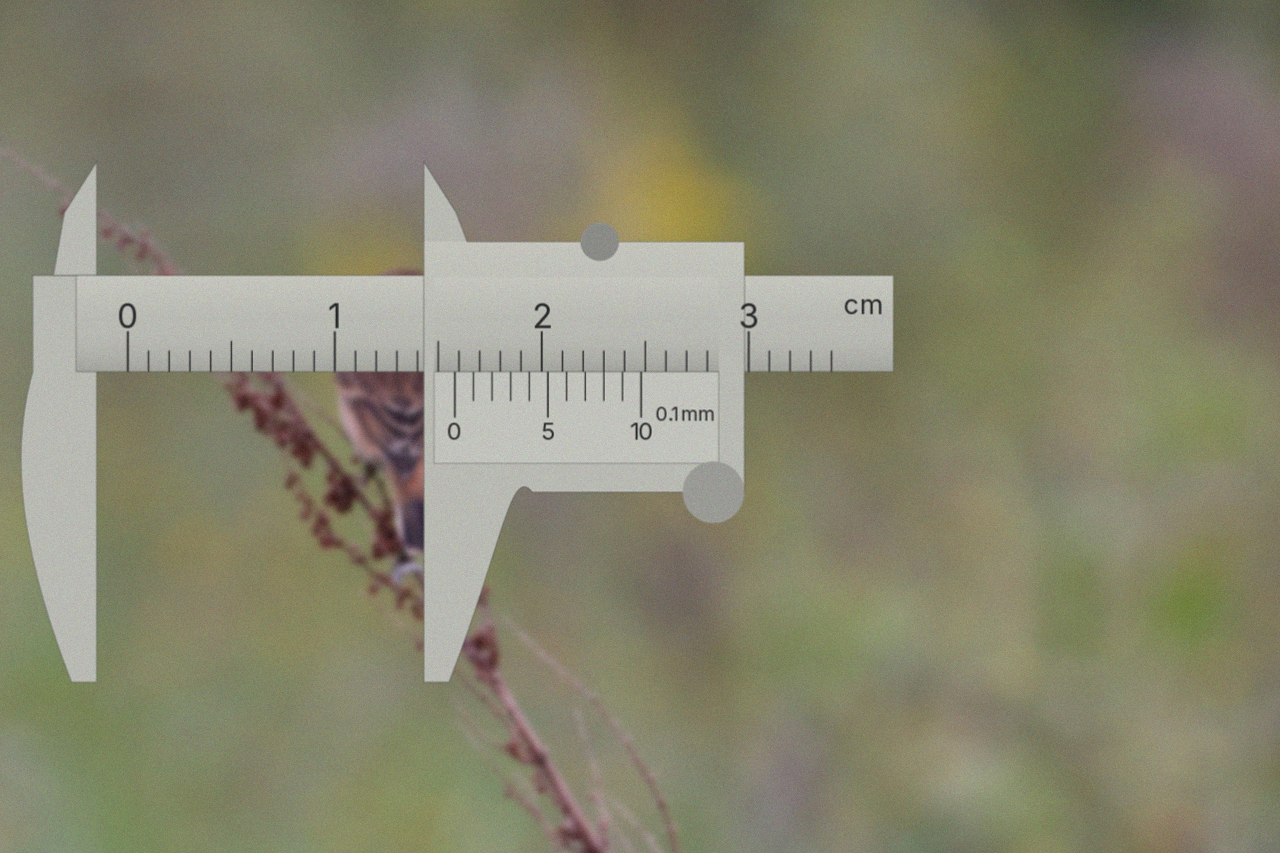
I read 15.8 mm
